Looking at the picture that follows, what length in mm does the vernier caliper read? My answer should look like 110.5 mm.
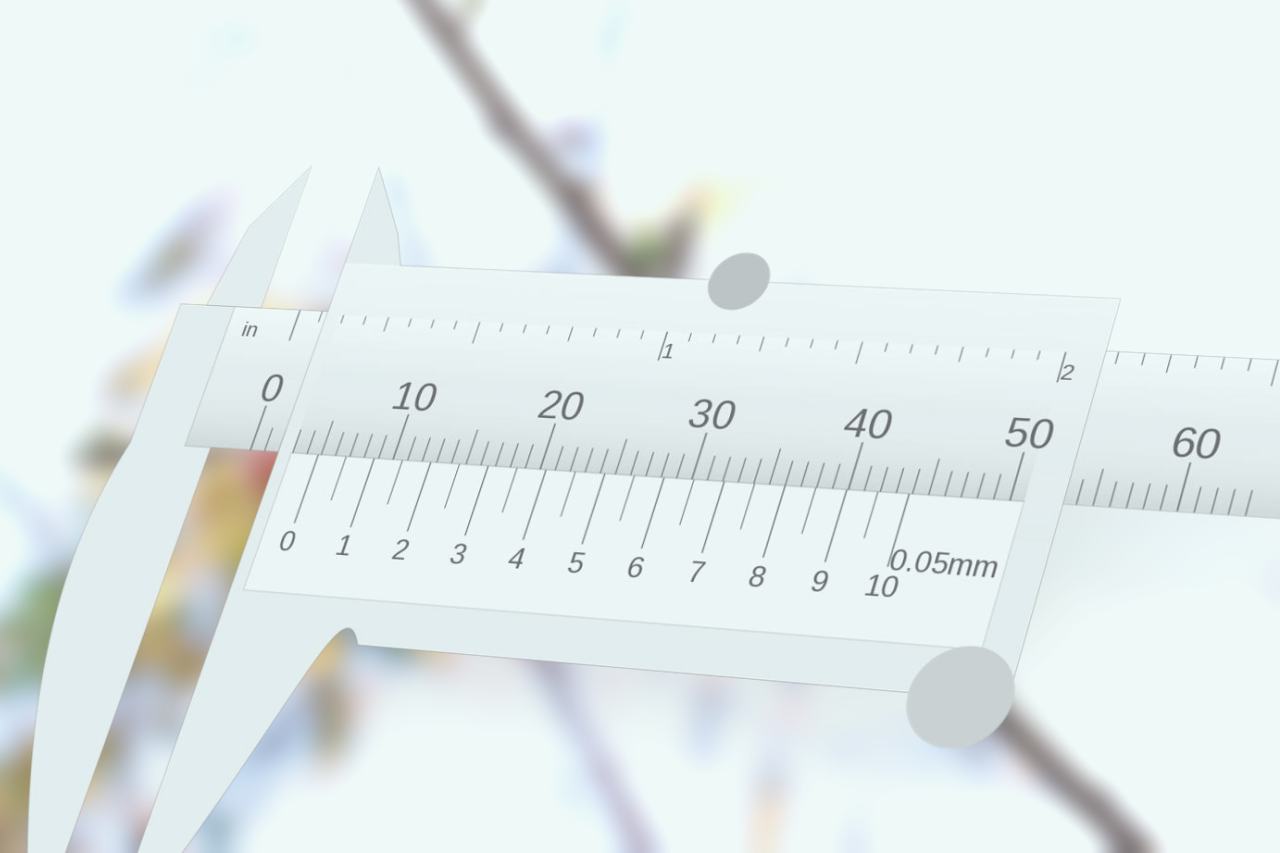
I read 4.8 mm
